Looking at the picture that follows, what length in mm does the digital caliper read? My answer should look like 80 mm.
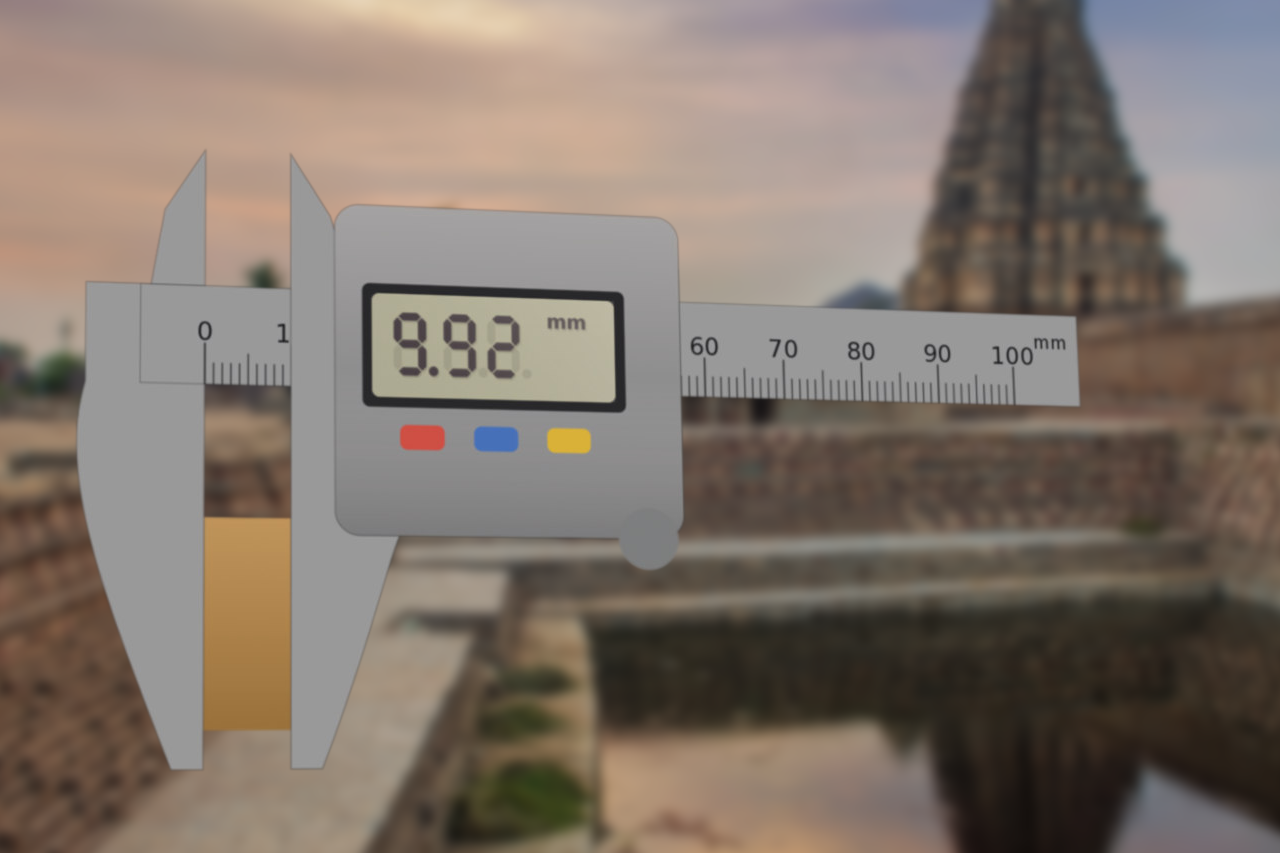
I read 9.92 mm
